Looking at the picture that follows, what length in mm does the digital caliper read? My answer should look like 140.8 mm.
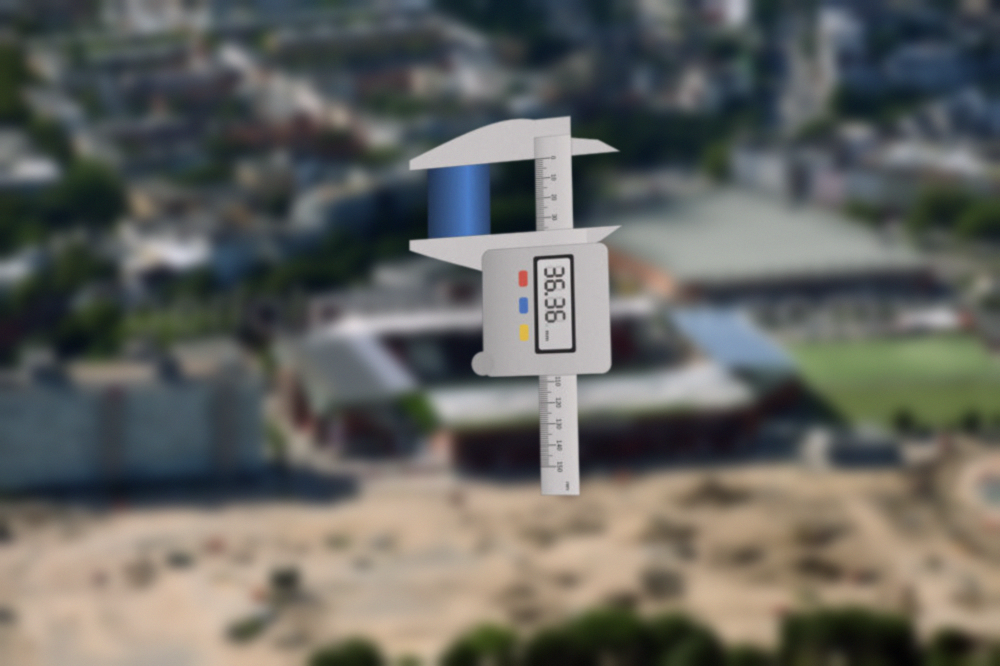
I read 36.36 mm
